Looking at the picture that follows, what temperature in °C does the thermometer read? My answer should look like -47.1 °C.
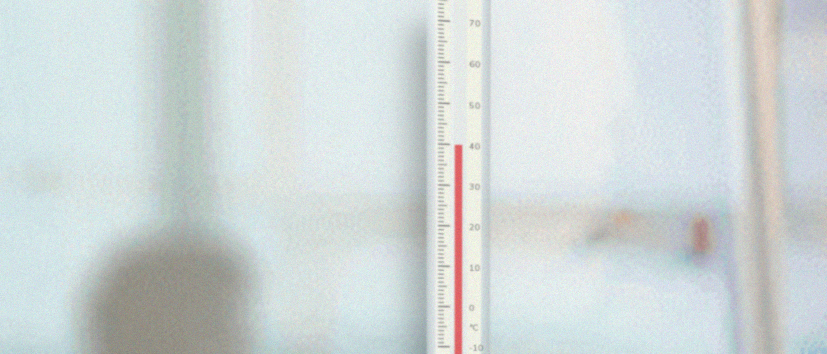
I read 40 °C
